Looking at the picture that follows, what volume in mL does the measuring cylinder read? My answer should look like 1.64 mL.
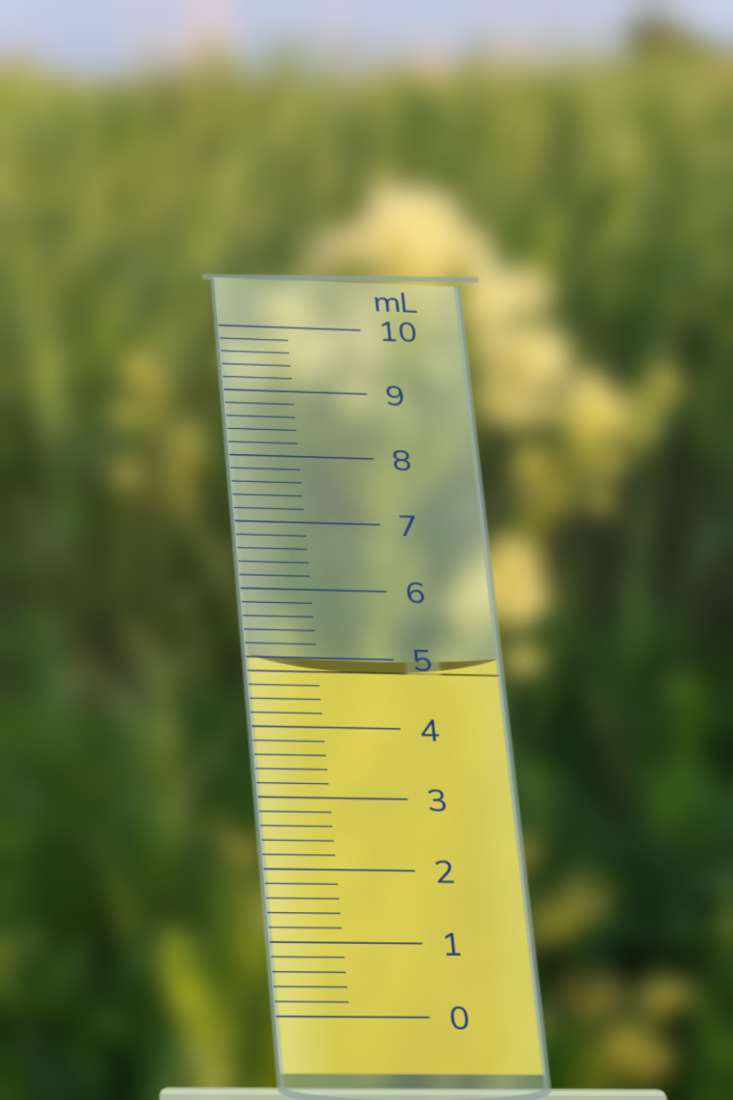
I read 4.8 mL
